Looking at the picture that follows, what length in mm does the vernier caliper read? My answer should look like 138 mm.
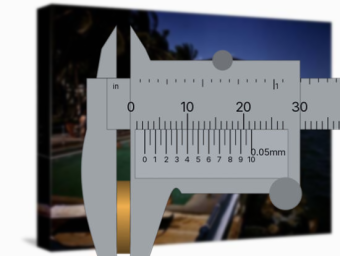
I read 2.4 mm
